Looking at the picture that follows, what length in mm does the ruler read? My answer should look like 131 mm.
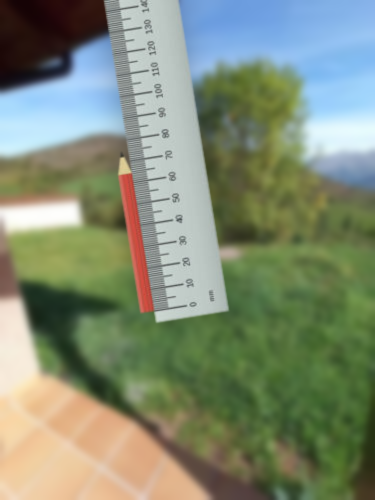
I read 75 mm
